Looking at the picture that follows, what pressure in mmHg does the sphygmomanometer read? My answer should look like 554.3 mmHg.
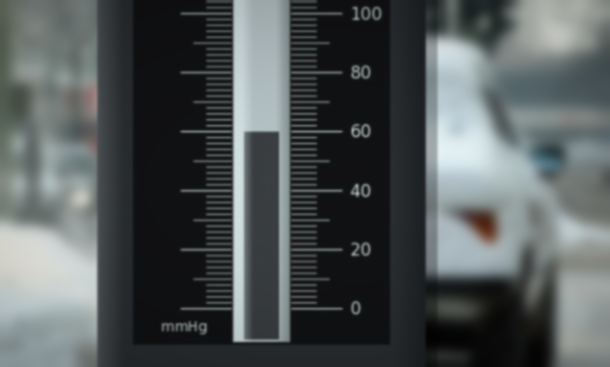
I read 60 mmHg
